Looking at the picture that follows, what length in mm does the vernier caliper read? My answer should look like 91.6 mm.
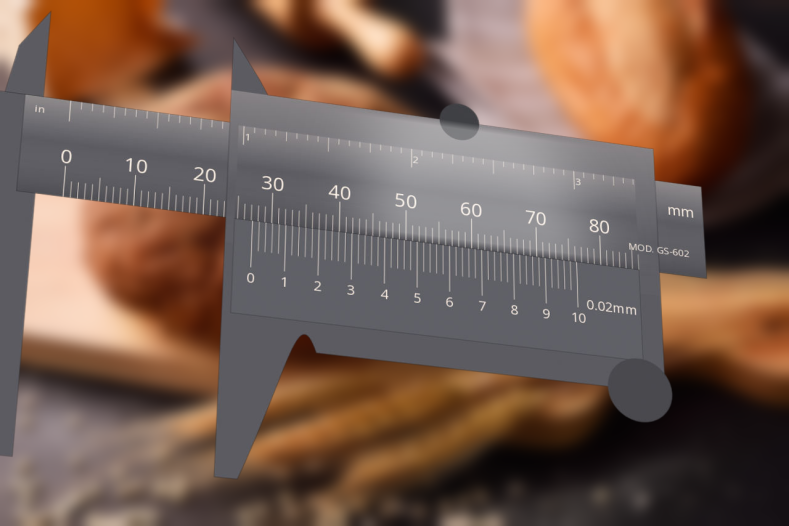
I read 27.2 mm
